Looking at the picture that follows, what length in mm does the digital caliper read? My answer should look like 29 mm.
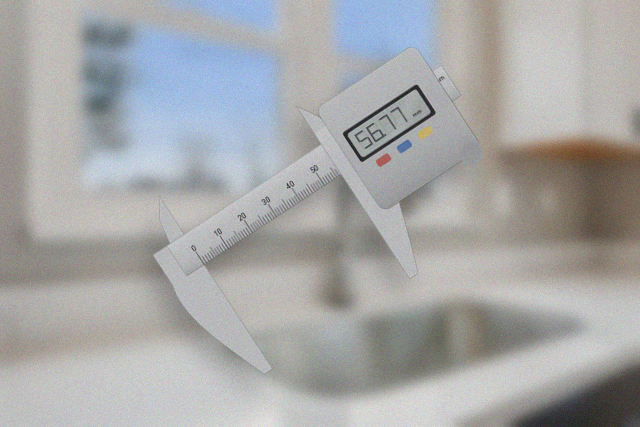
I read 56.77 mm
